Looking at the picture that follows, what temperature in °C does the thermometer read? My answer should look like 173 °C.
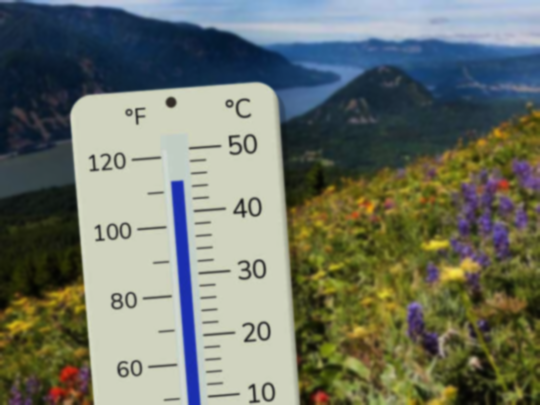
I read 45 °C
